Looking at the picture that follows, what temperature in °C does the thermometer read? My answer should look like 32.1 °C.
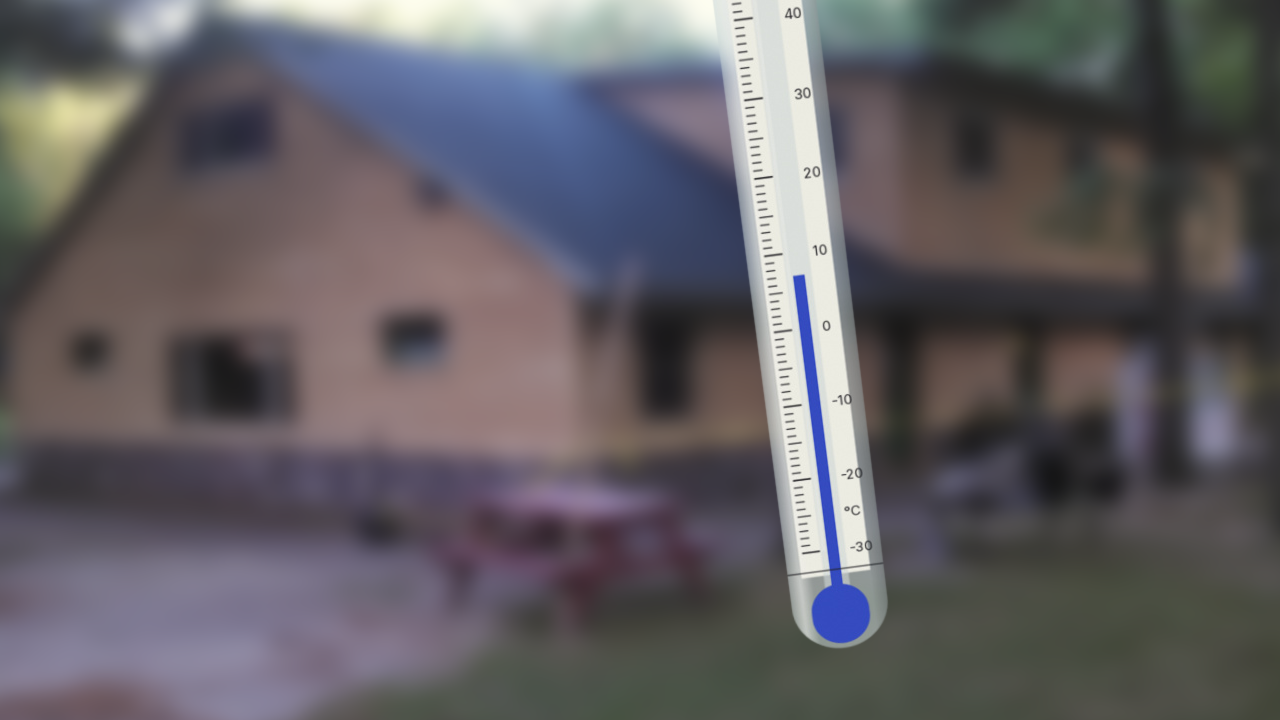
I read 7 °C
